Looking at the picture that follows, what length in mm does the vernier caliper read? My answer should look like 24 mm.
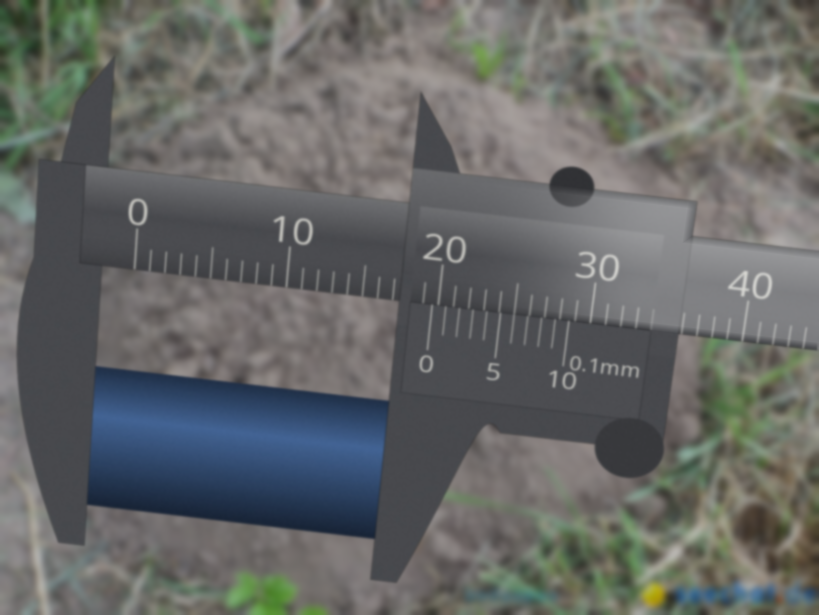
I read 19.6 mm
